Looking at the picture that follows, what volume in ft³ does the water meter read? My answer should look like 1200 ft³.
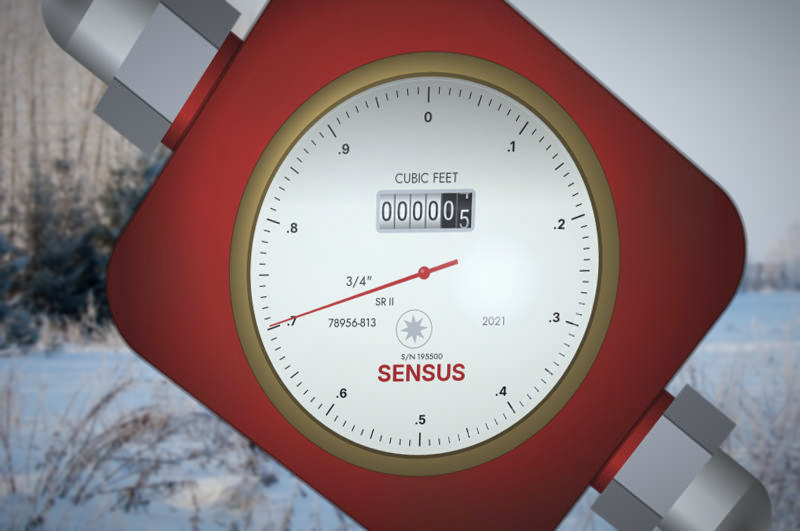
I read 4.70 ft³
